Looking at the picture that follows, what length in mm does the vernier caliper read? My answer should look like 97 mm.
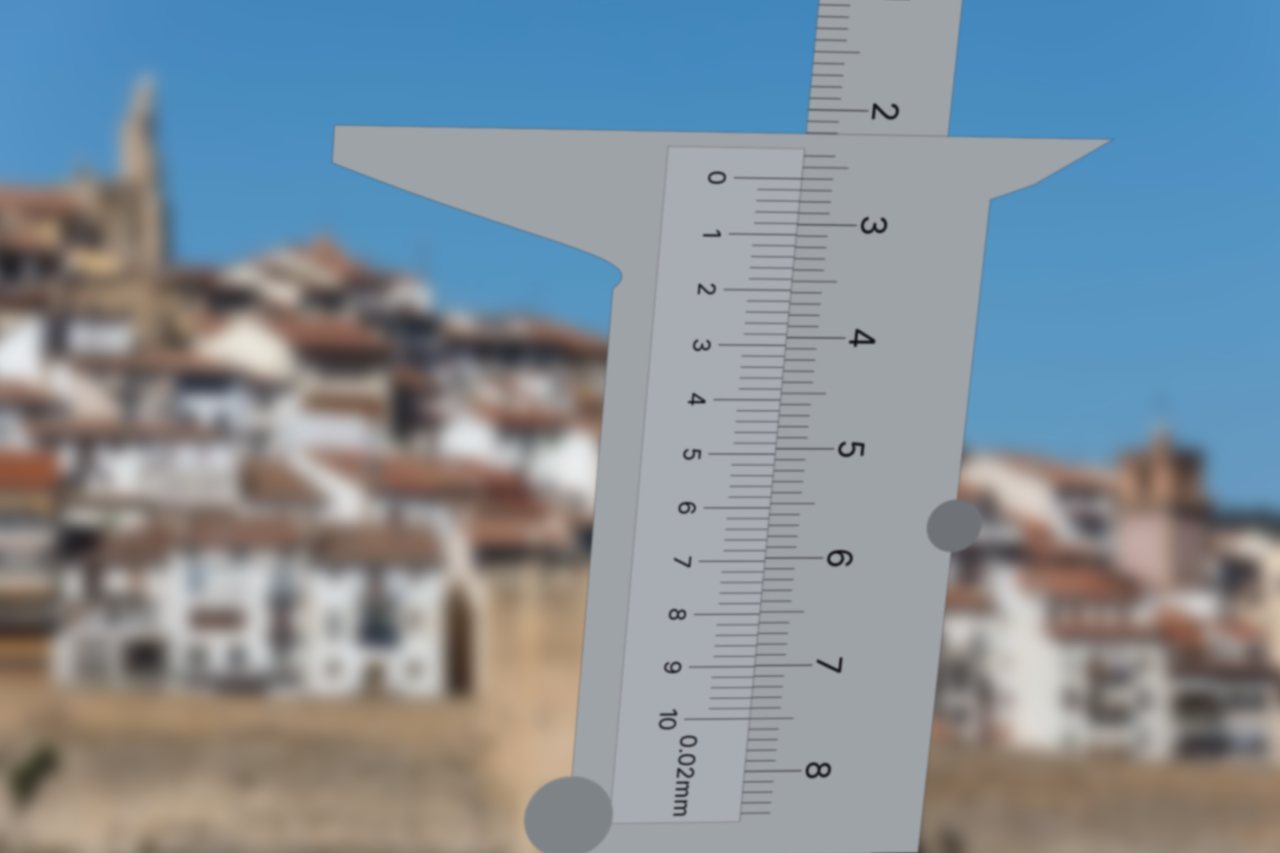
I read 26.0 mm
